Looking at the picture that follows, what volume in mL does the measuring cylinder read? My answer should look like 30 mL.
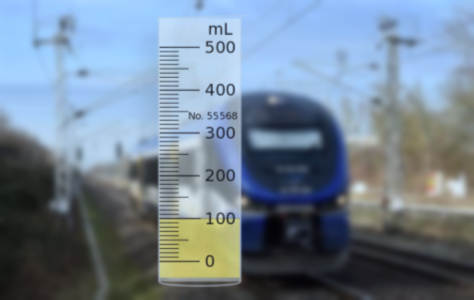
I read 100 mL
